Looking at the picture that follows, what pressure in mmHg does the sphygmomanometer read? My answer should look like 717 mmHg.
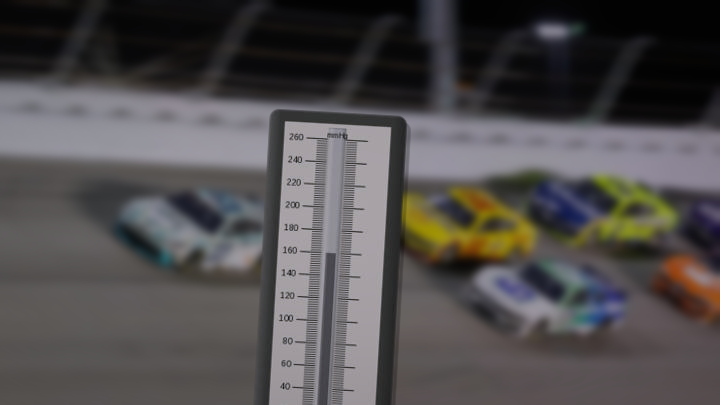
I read 160 mmHg
